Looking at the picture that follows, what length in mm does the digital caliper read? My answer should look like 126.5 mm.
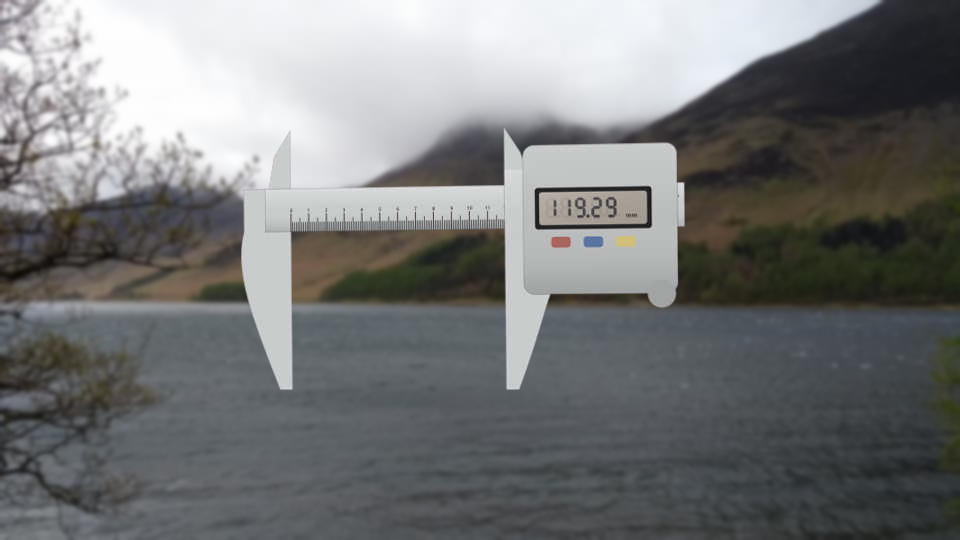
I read 119.29 mm
